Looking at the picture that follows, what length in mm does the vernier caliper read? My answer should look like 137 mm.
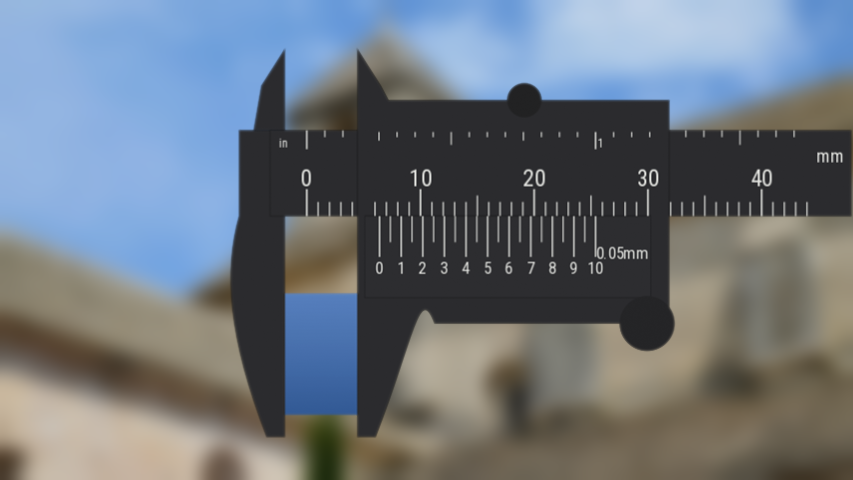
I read 6.4 mm
